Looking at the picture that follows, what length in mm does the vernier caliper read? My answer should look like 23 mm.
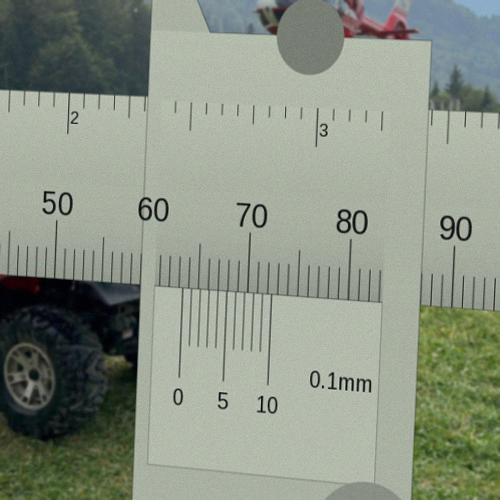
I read 63.4 mm
